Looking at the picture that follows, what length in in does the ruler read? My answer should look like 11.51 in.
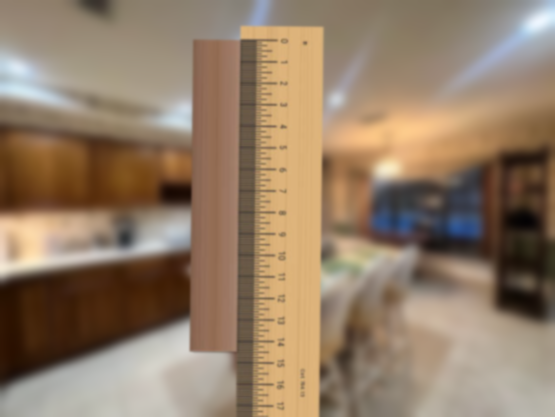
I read 14.5 in
